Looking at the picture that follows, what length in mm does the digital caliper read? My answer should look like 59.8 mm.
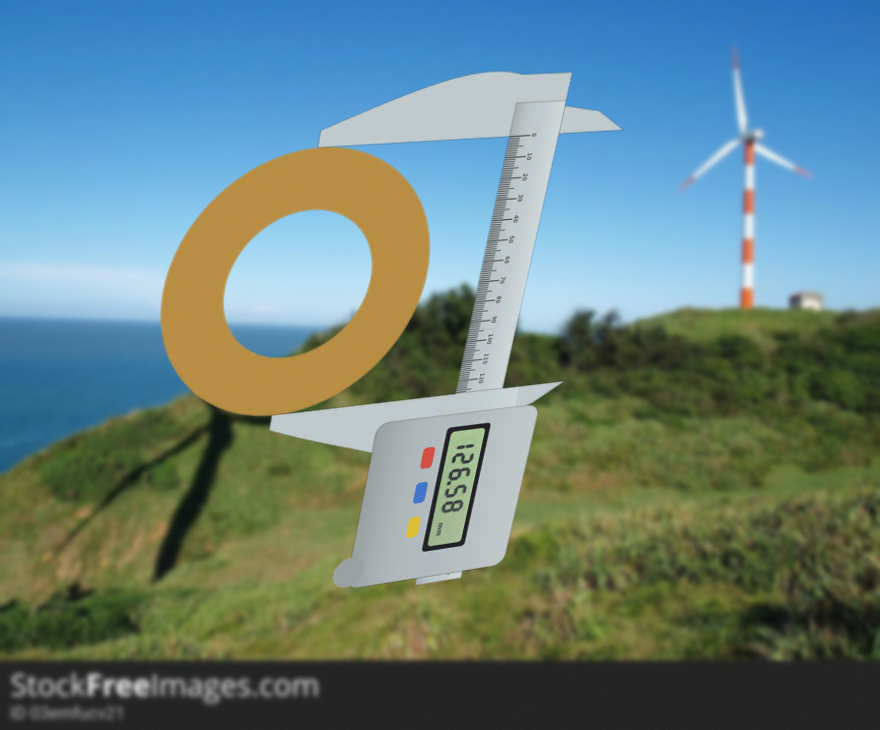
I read 126.58 mm
